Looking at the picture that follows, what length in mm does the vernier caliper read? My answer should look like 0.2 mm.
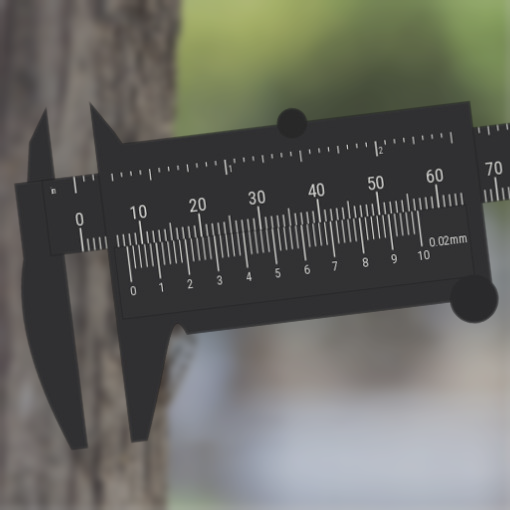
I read 7.4 mm
